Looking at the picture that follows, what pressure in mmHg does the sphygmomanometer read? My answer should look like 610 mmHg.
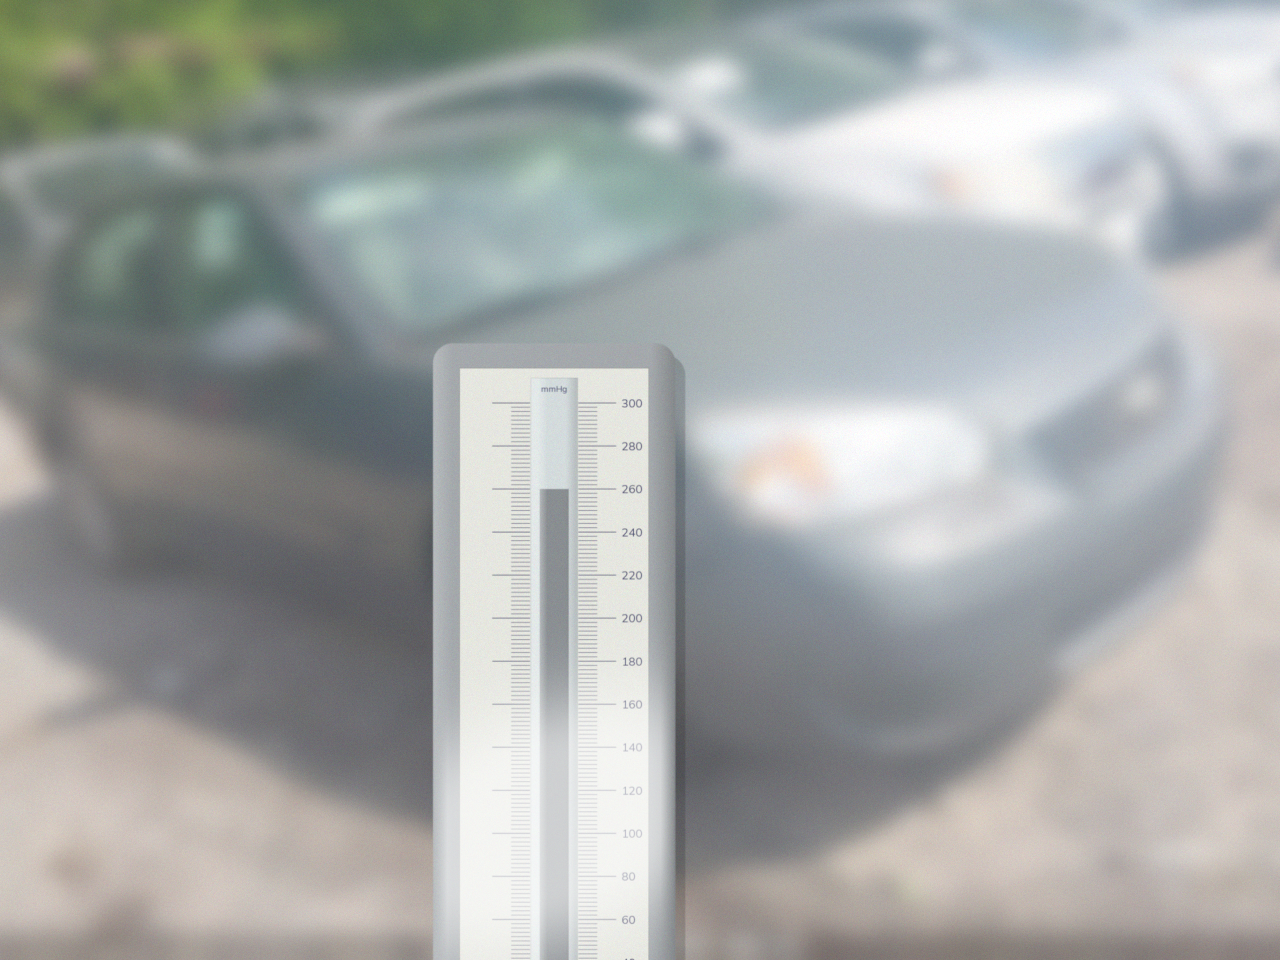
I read 260 mmHg
